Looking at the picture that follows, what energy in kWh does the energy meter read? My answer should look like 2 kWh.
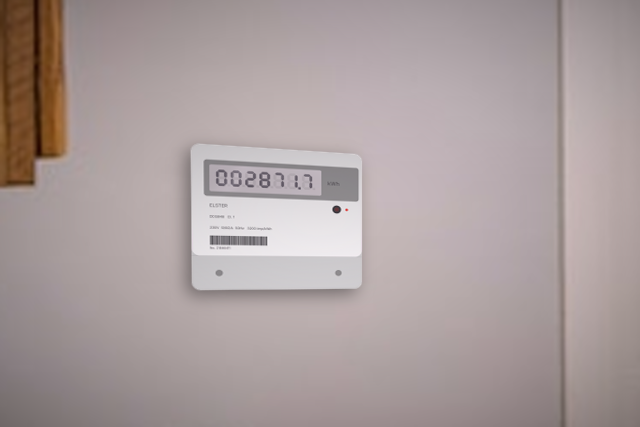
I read 2871.7 kWh
